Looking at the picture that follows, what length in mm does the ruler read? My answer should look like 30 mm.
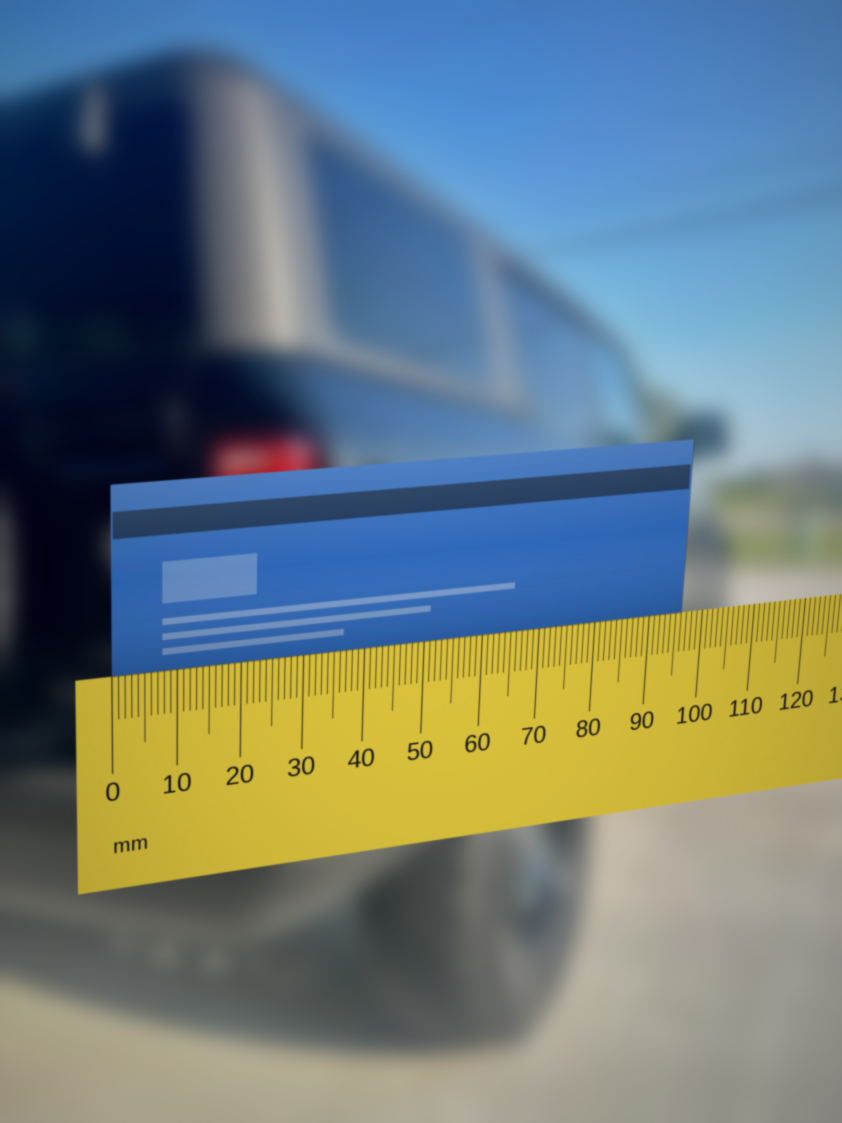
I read 96 mm
